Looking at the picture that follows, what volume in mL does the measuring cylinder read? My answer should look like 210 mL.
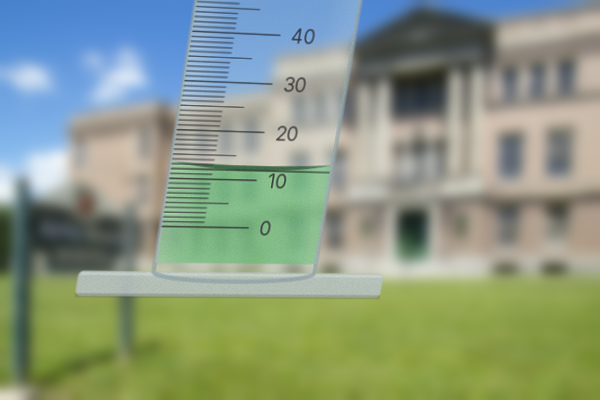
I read 12 mL
